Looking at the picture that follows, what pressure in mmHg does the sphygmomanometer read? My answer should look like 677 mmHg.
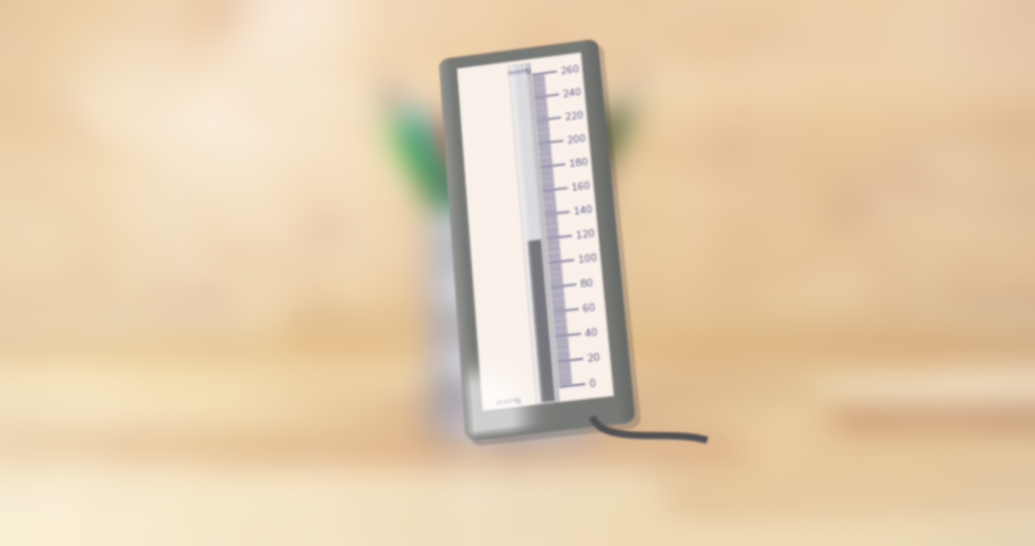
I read 120 mmHg
